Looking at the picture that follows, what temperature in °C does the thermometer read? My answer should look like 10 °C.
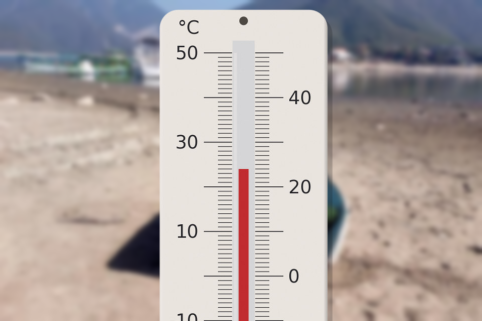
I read 24 °C
